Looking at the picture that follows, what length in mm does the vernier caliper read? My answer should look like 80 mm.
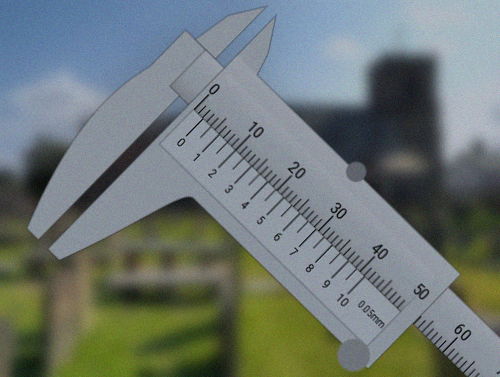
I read 2.2 mm
